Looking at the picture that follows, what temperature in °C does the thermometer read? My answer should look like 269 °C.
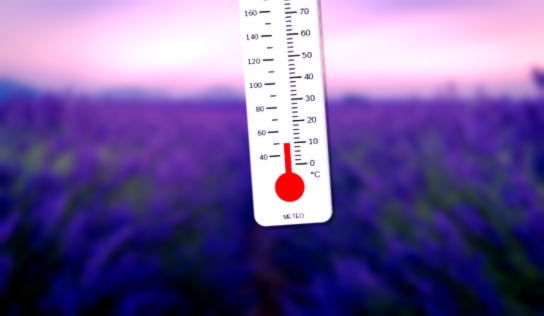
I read 10 °C
